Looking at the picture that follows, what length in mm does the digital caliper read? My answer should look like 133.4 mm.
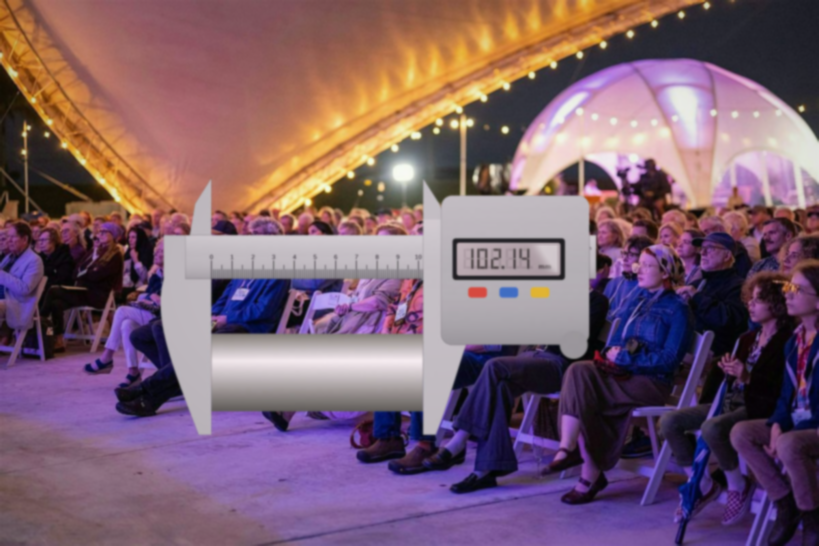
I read 102.14 mm
